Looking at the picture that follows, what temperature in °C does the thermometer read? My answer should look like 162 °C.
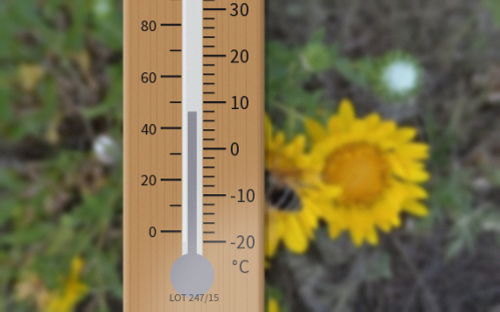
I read 8 °C
